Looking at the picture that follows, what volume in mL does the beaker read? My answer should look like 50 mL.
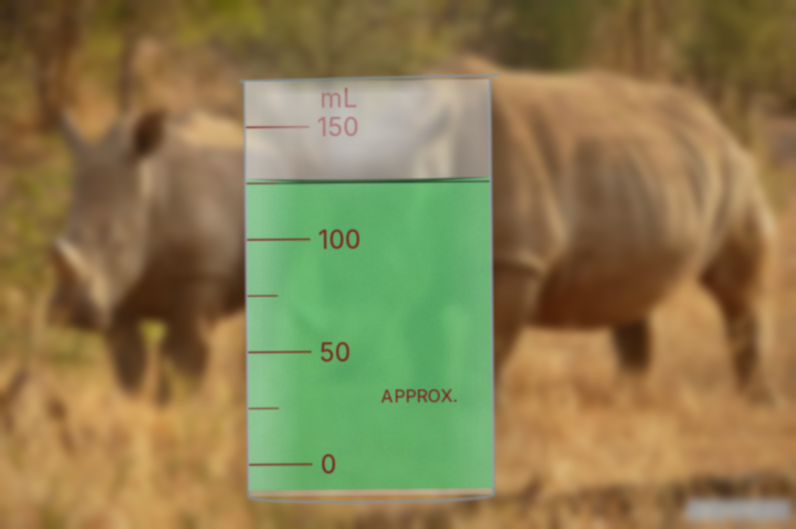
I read 125 mL
